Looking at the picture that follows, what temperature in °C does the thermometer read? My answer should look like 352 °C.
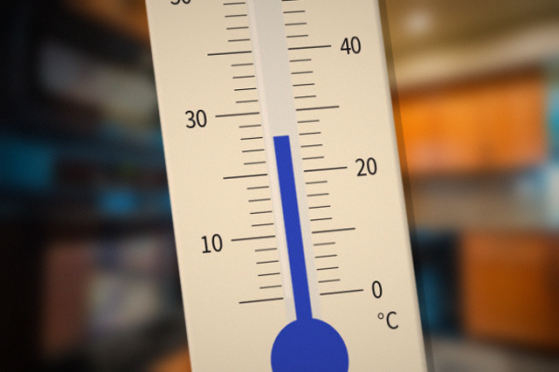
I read 26 °C
